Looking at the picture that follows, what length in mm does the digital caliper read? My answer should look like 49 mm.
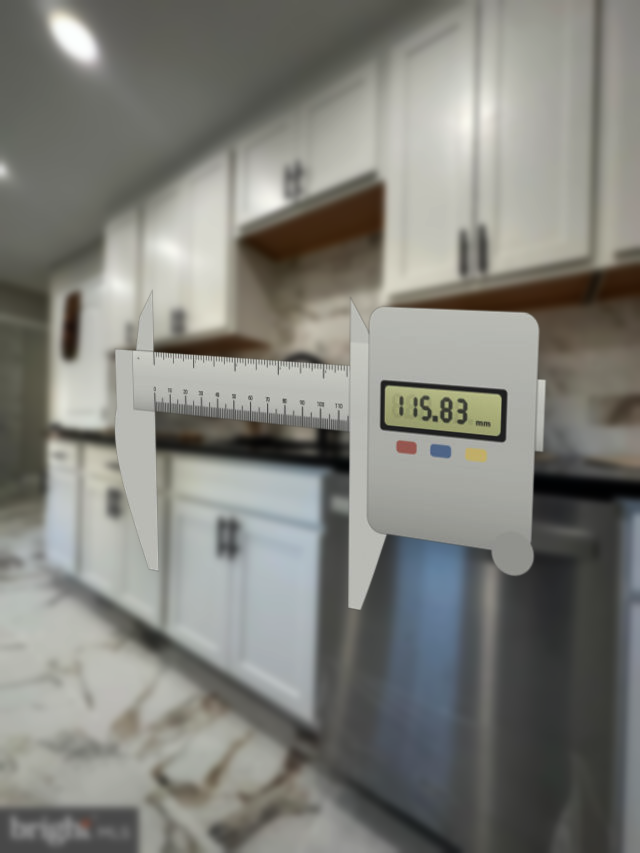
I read 115.83 mm
